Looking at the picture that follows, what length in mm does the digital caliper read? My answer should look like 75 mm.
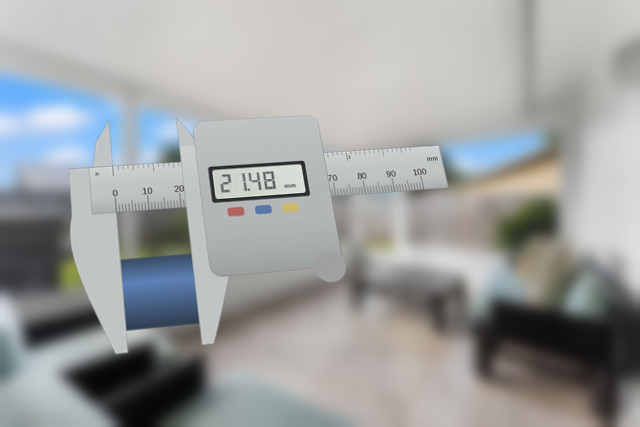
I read 21.48 mm
